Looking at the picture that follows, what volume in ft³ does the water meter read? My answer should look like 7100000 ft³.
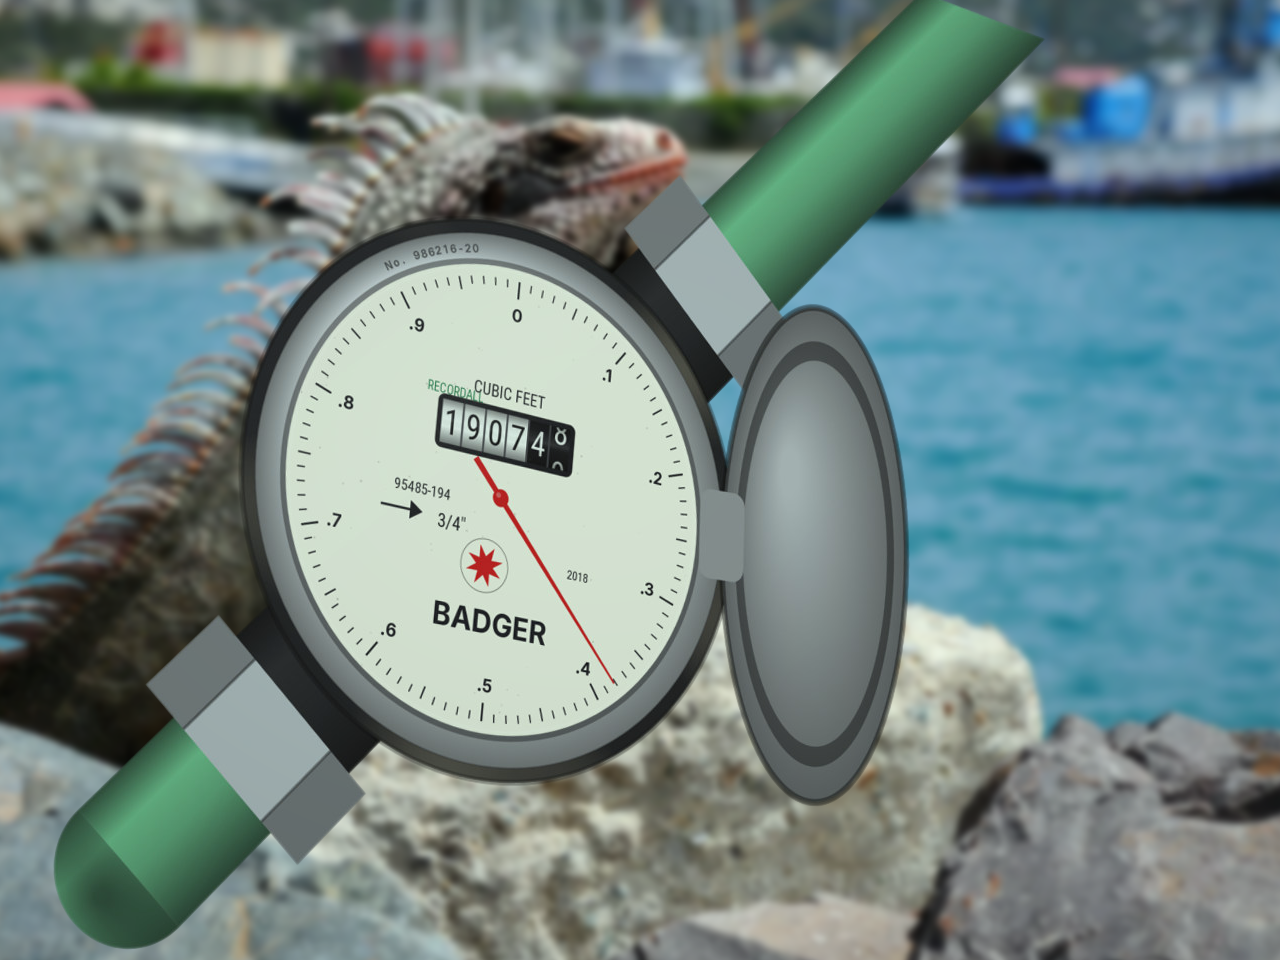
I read 190748.38 ft³
